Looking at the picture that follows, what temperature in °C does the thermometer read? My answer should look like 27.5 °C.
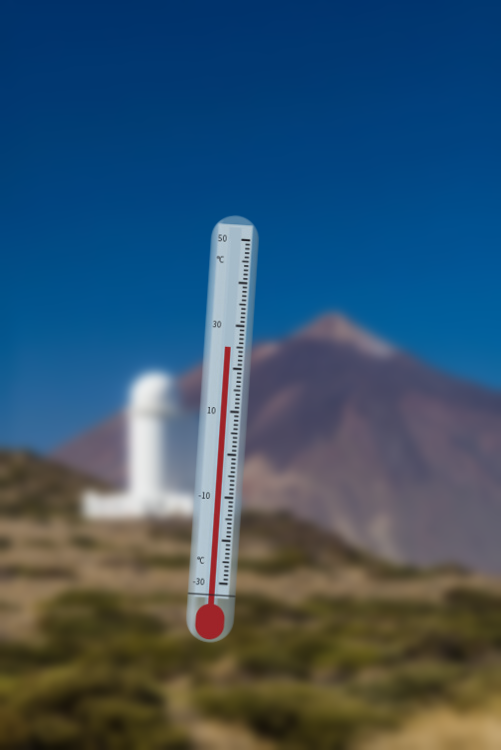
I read 25 °C
